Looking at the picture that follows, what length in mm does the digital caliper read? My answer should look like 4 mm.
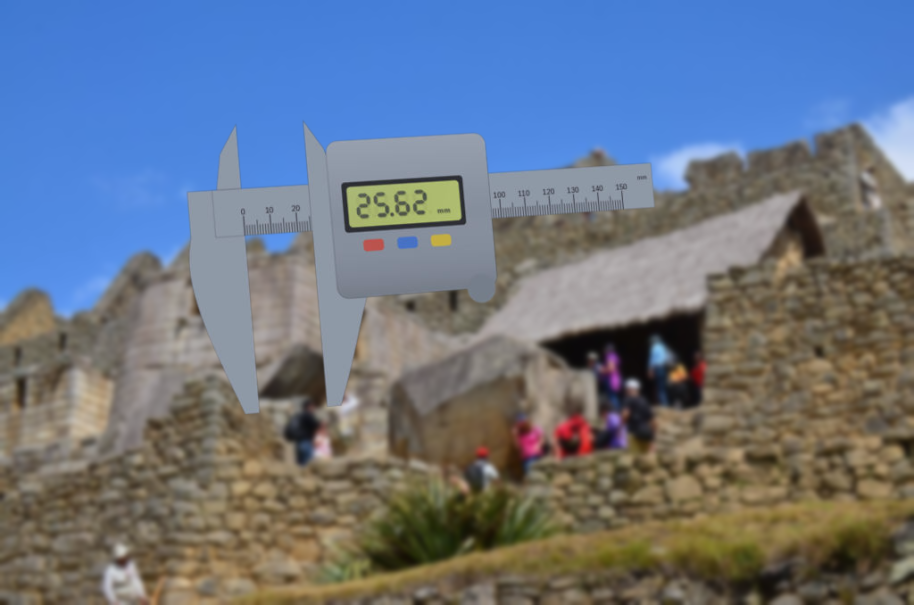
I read 25.62 mm
